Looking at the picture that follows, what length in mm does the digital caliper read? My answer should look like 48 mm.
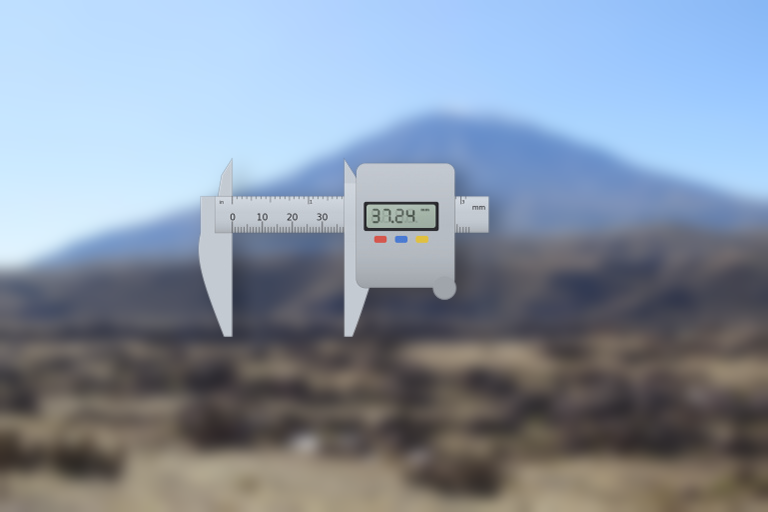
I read 37.24 mm
